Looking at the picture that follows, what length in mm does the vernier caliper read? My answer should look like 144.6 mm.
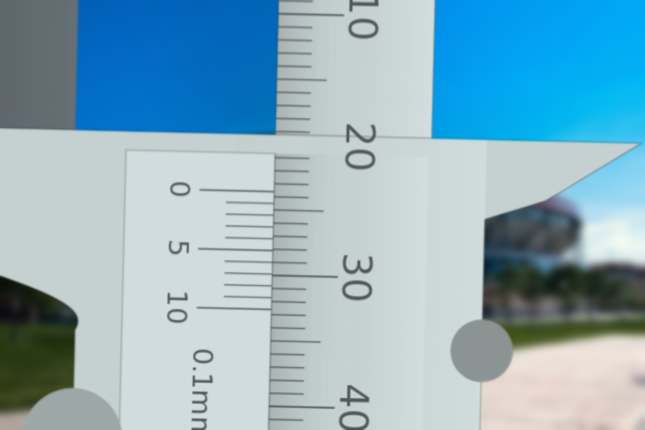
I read 23.6 mm
